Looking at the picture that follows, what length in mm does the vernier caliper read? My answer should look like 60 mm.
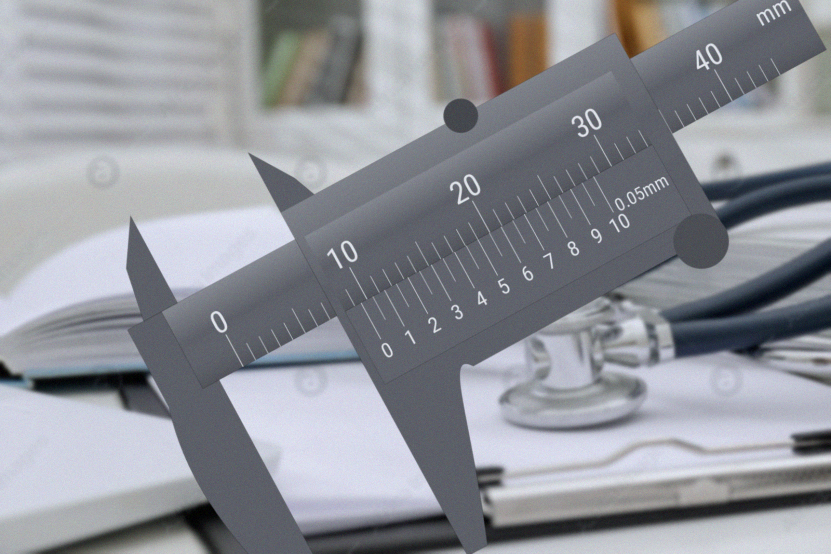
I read 9.5 mm
